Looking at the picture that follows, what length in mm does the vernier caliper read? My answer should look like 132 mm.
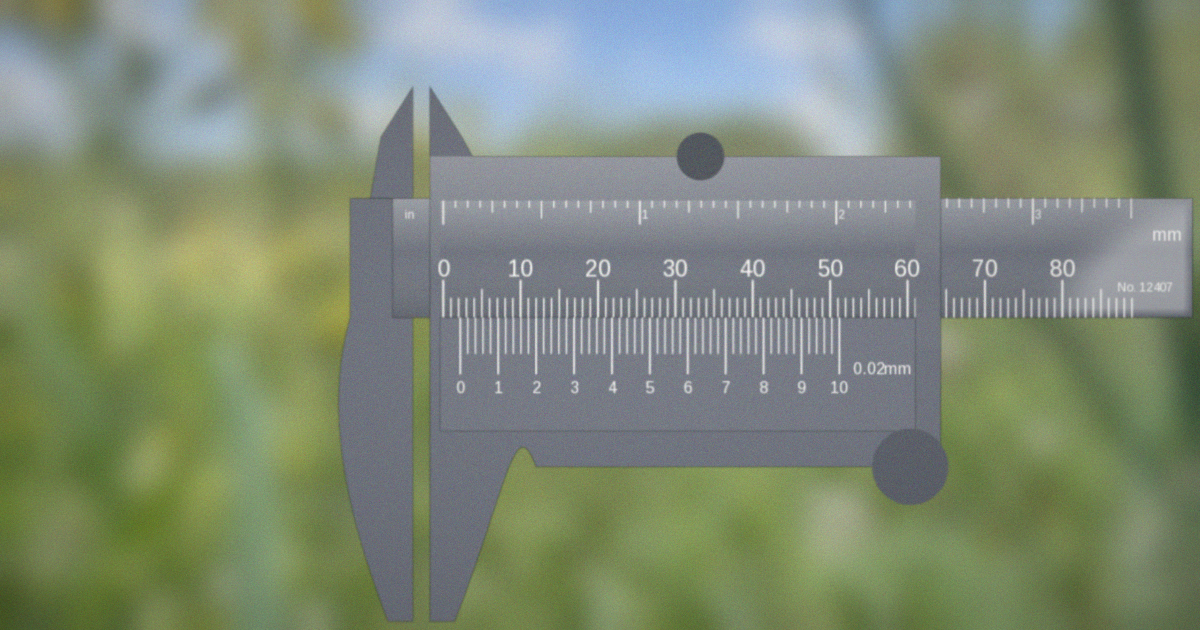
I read 2.2 mm
